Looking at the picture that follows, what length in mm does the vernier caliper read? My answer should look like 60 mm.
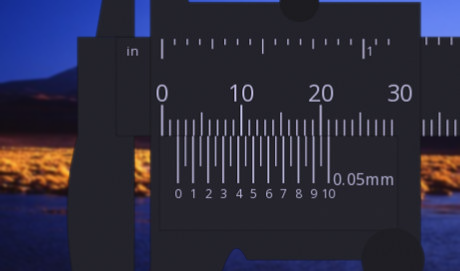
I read 2.0 mm
